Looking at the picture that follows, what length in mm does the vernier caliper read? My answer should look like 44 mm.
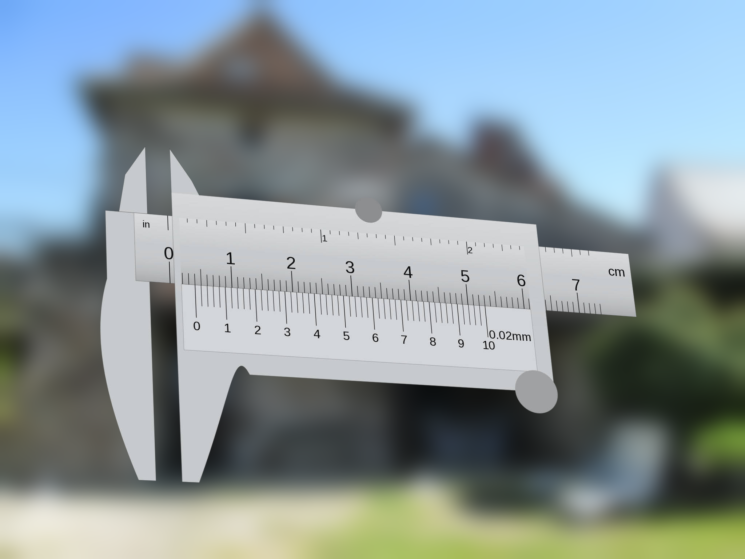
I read 4.0 mm
